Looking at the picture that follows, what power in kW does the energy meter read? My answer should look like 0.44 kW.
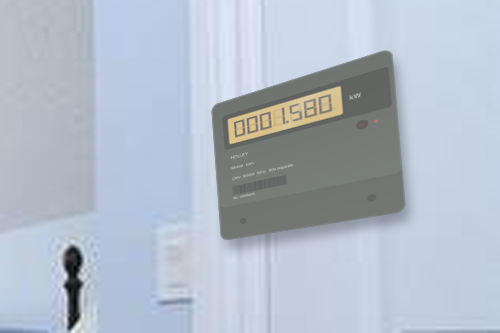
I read 1.580 kW
